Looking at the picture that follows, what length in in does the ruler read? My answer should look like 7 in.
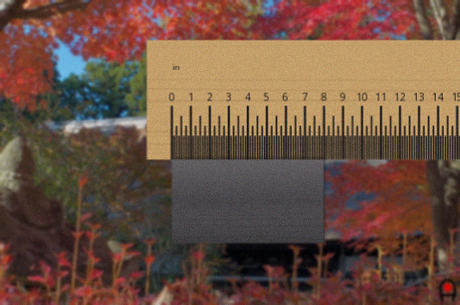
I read 8 in
